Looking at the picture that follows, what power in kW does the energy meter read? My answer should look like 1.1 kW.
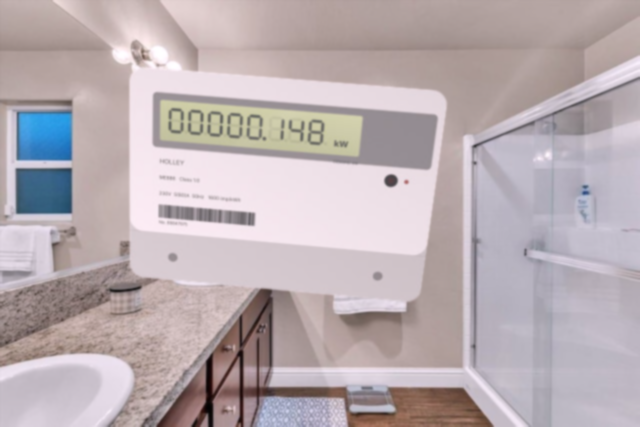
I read 0.148 kW
